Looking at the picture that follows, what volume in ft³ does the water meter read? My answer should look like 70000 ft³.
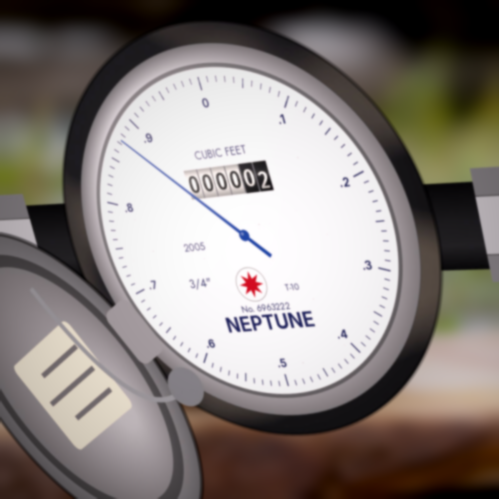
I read 1.87 ft³
